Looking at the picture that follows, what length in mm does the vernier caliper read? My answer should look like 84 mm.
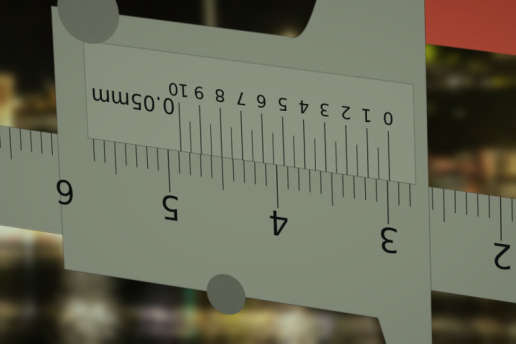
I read 29.8 mm
